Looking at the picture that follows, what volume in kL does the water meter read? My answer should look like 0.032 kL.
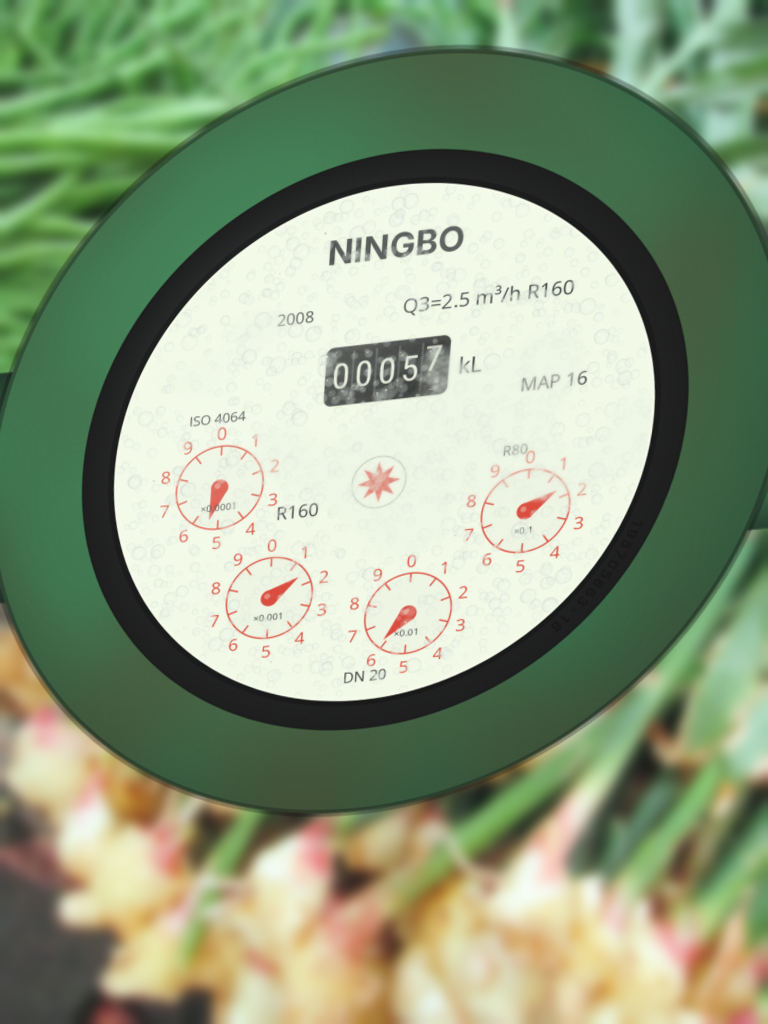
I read 57.1615 kL
